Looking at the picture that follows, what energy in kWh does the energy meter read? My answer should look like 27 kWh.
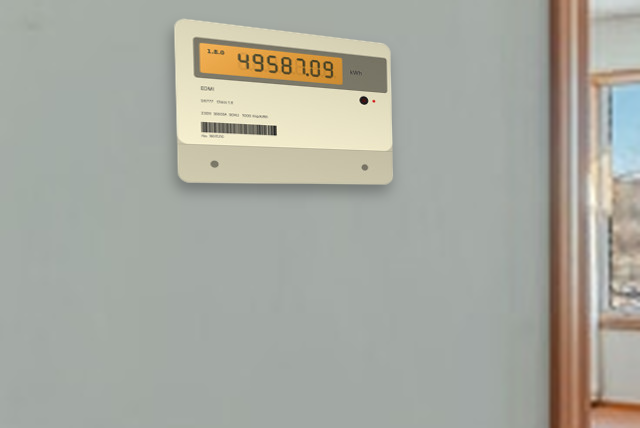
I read 49587.09 kWh
